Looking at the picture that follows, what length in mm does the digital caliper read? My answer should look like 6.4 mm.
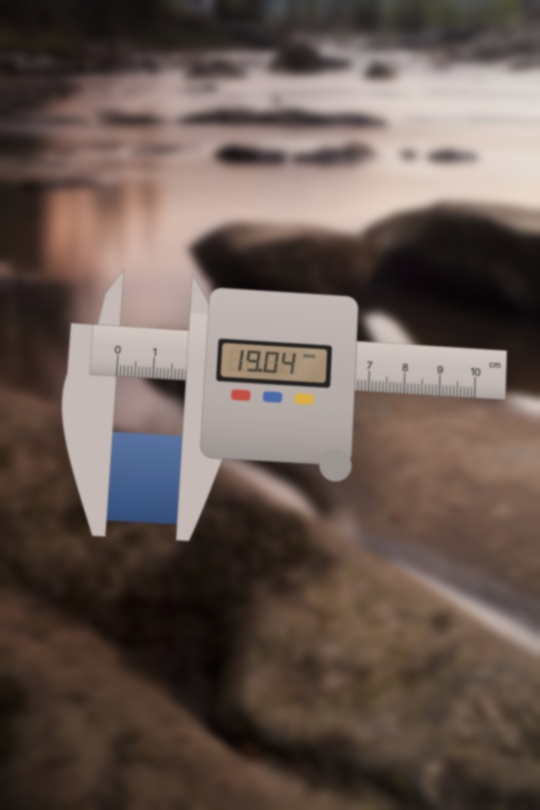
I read 19.04 mm
